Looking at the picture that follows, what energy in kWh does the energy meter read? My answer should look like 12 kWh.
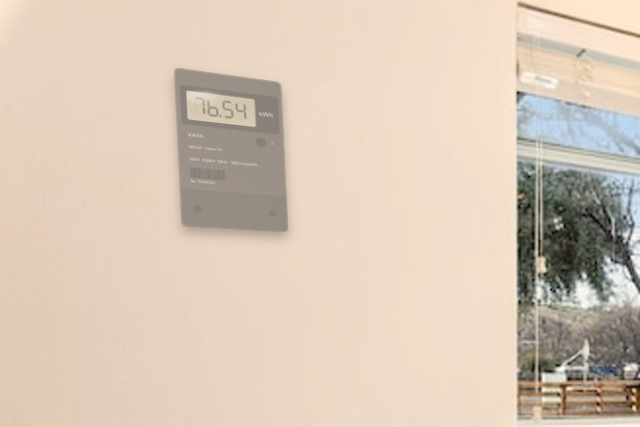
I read 76.54 kWh
